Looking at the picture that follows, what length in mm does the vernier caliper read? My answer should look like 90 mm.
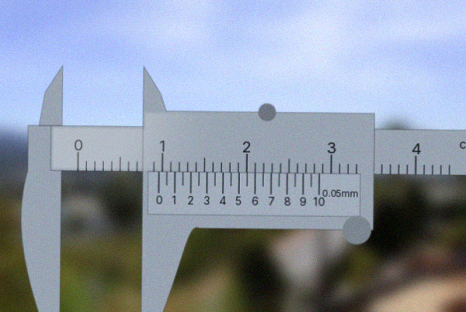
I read 9.6 mm
